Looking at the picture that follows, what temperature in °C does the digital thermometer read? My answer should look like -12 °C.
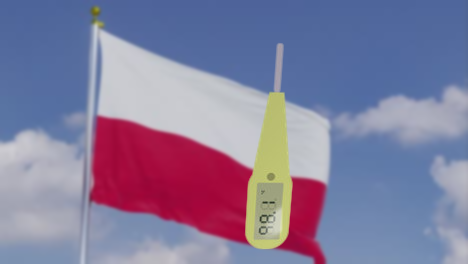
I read 98.1 °C
